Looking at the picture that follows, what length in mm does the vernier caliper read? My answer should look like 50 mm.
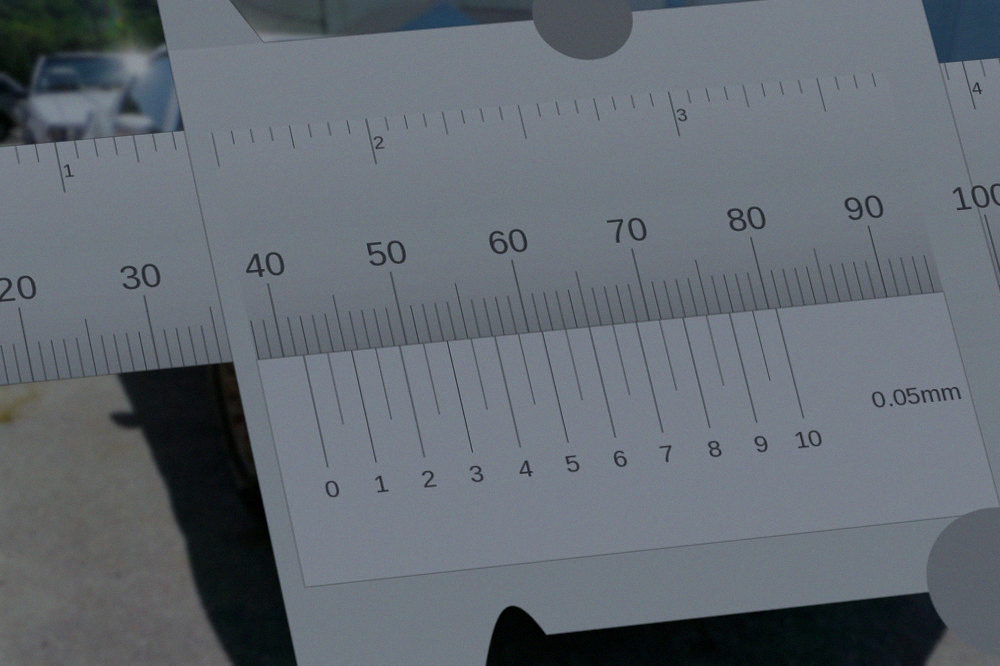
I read 41.6 mm
